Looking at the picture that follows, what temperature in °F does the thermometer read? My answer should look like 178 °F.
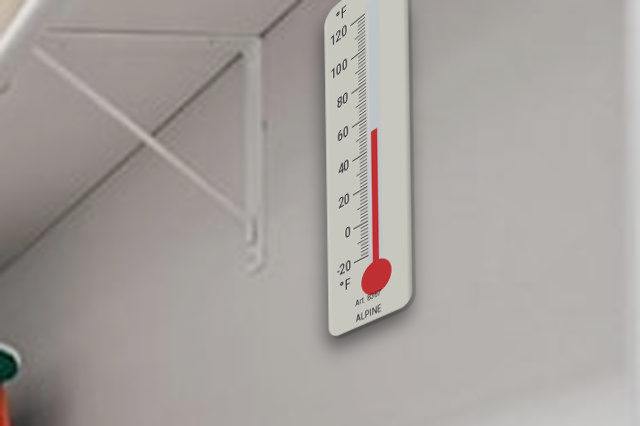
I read 50 °F
